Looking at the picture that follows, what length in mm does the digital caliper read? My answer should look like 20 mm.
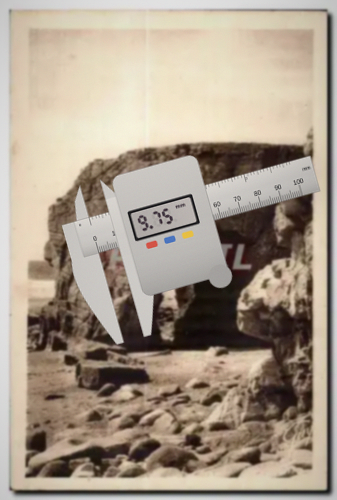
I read 9.75 mm
